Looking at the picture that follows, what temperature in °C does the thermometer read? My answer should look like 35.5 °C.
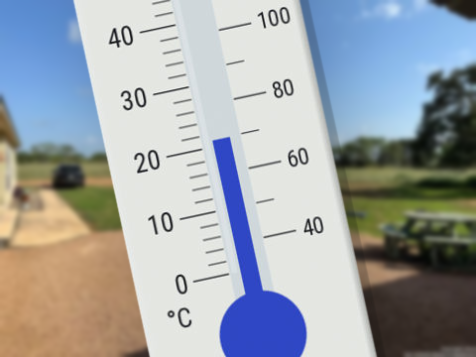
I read 21 °C
